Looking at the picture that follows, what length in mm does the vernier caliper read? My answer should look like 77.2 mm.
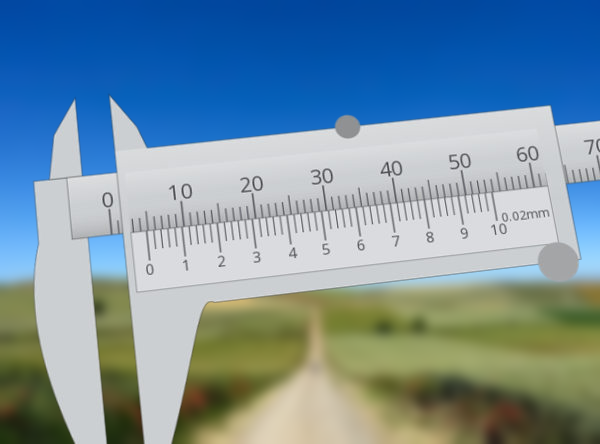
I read 4.8 mm
